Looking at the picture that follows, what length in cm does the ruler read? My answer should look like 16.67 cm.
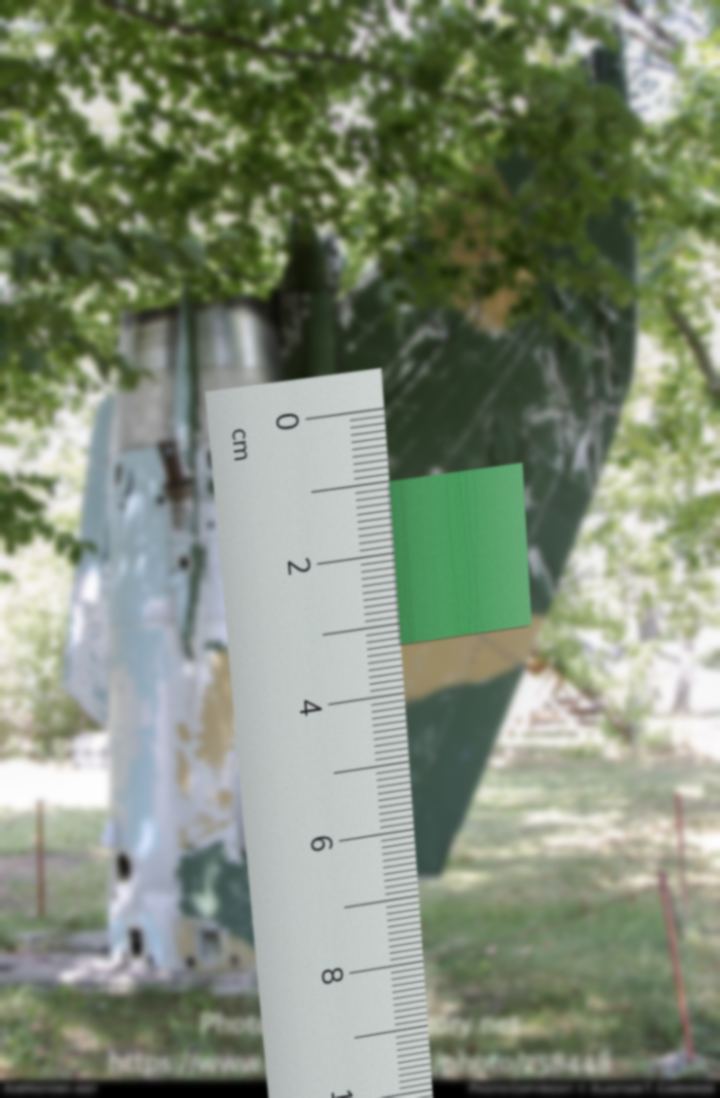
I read 2.3 cm
